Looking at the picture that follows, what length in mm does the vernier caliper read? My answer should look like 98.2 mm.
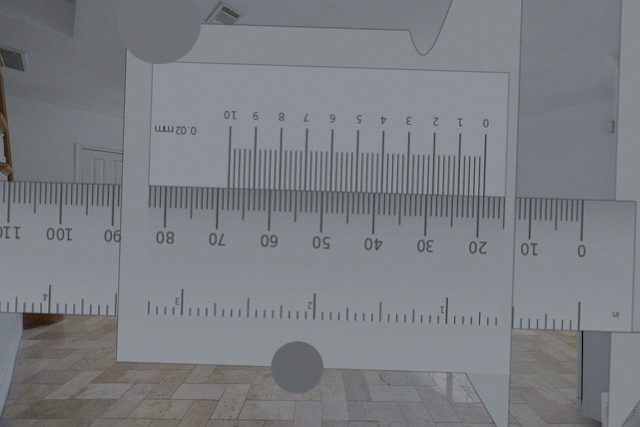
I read 19.0 mm
